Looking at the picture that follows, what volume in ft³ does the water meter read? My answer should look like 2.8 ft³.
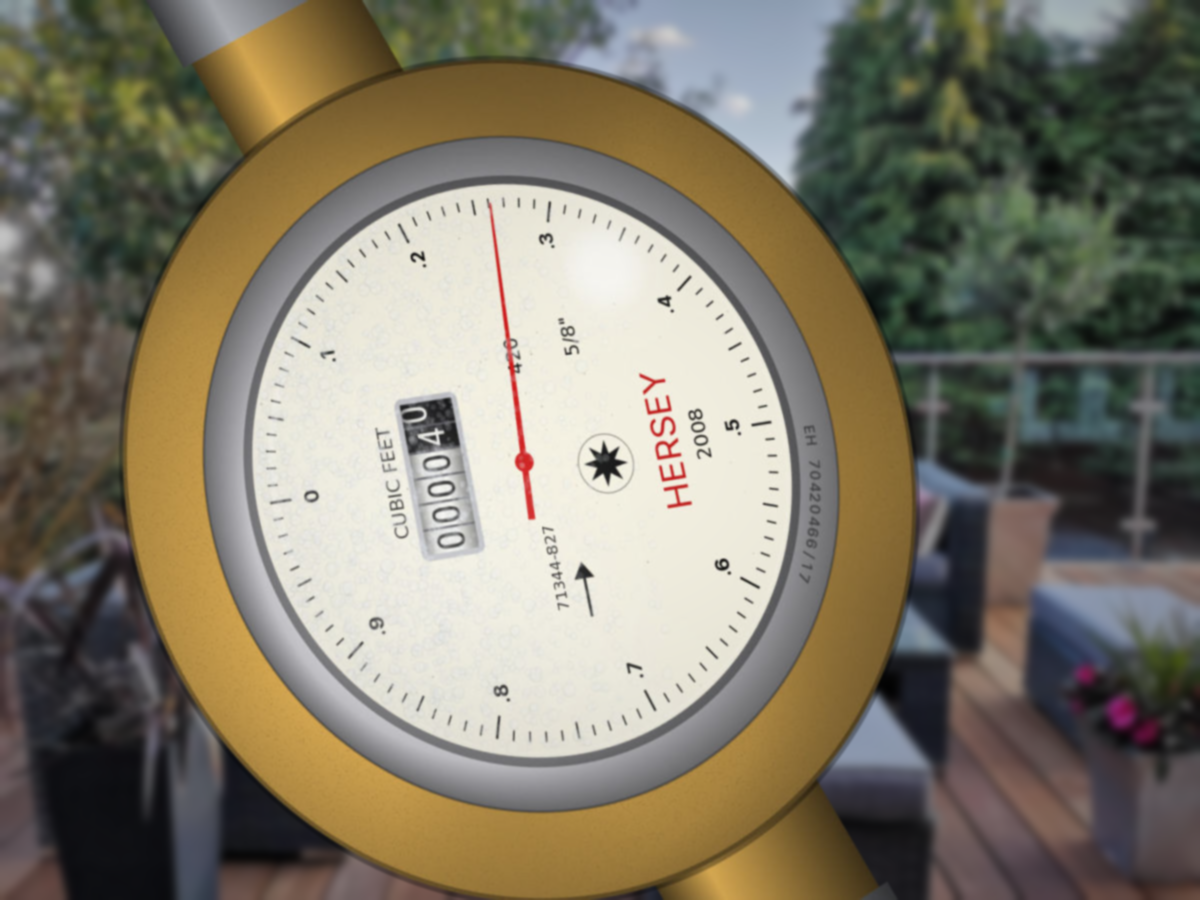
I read 40.26 ft³
